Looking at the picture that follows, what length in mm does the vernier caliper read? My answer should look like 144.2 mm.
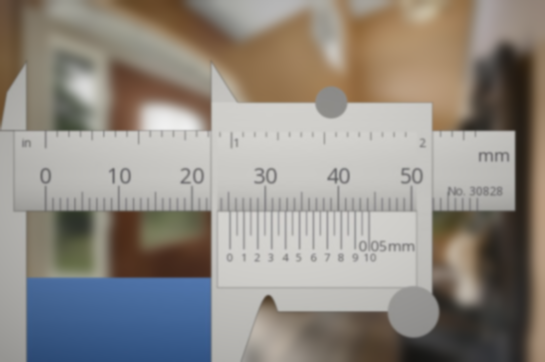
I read 25.2 mm
